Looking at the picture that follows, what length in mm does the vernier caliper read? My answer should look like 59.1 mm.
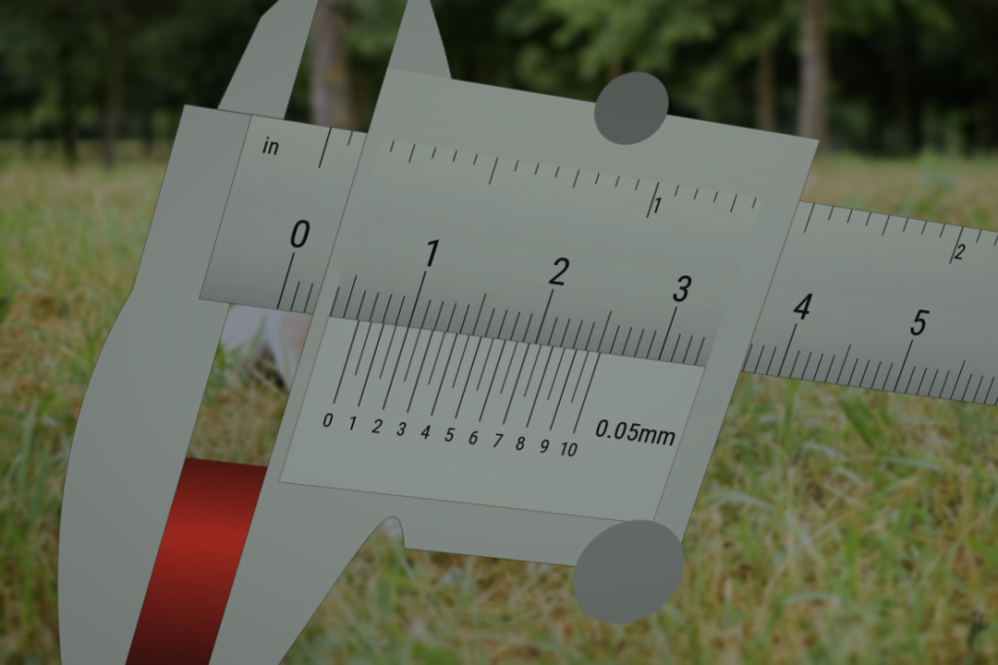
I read 6.2 mm
